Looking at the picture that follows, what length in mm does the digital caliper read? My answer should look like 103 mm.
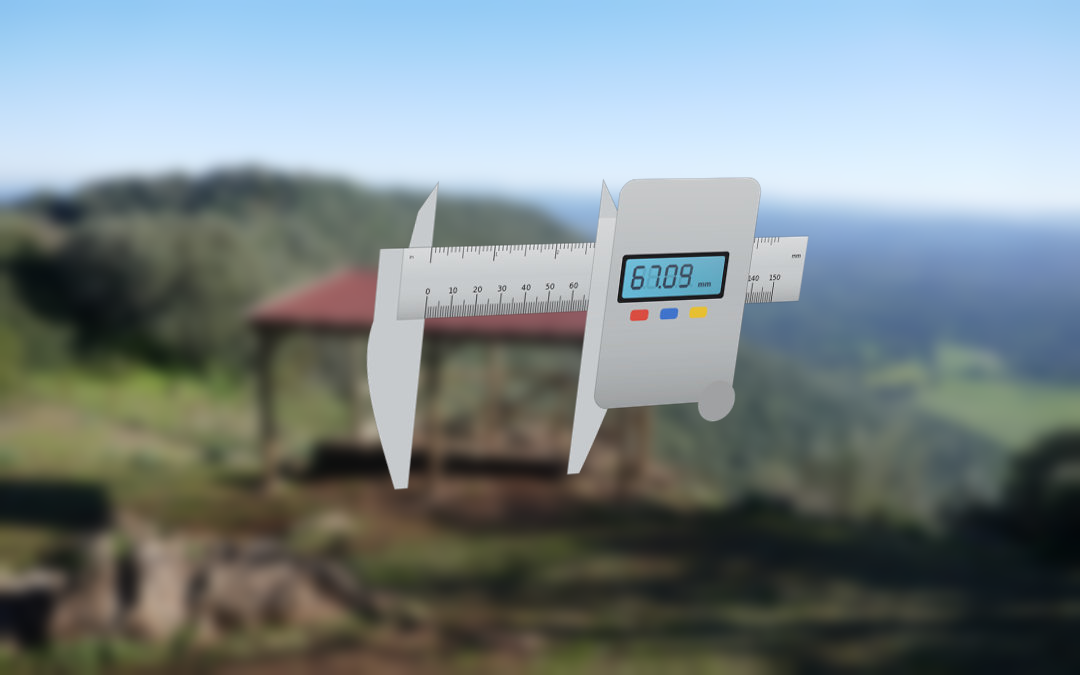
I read 67.09 mm
